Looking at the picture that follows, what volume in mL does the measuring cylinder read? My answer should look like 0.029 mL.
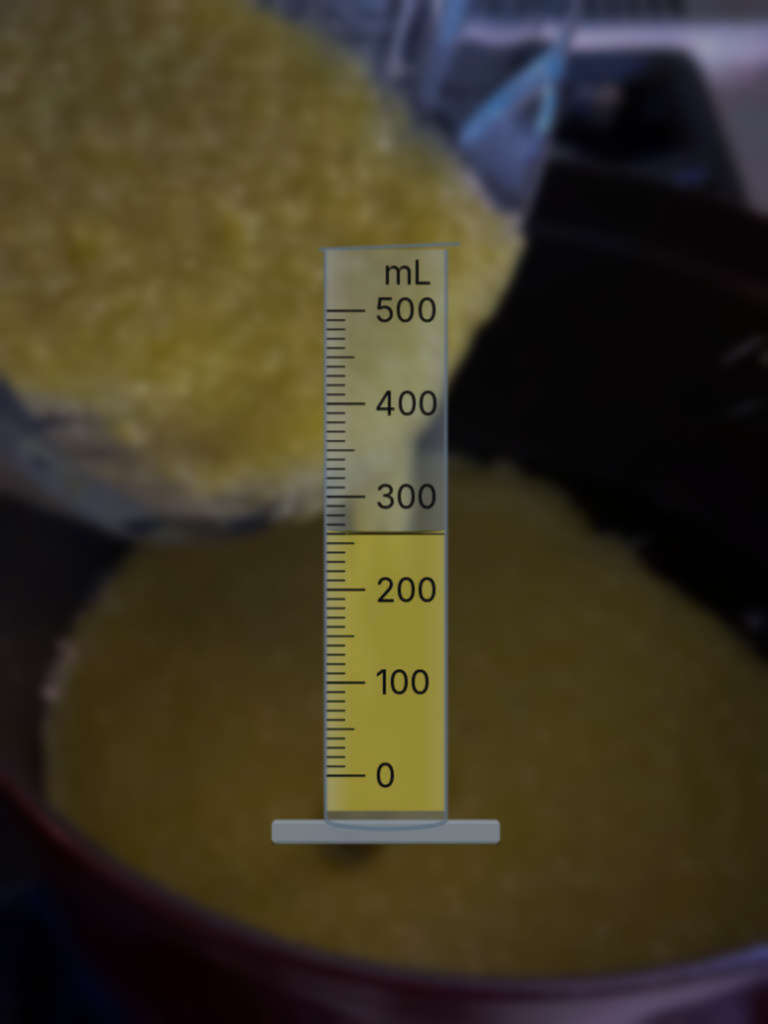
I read 260 mL
